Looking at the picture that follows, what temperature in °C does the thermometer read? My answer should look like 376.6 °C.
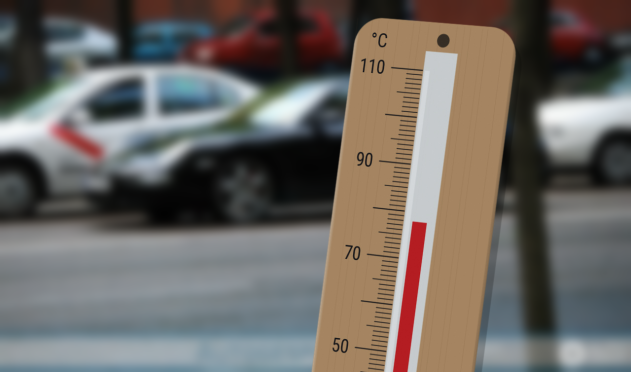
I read 78 °C
